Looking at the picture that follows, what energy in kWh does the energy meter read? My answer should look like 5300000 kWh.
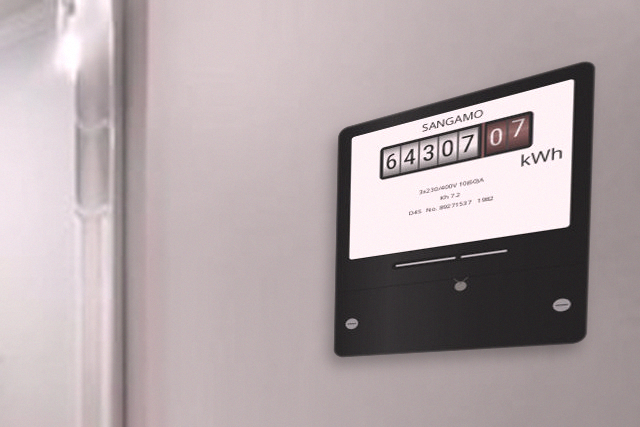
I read 64307.07 kWh
